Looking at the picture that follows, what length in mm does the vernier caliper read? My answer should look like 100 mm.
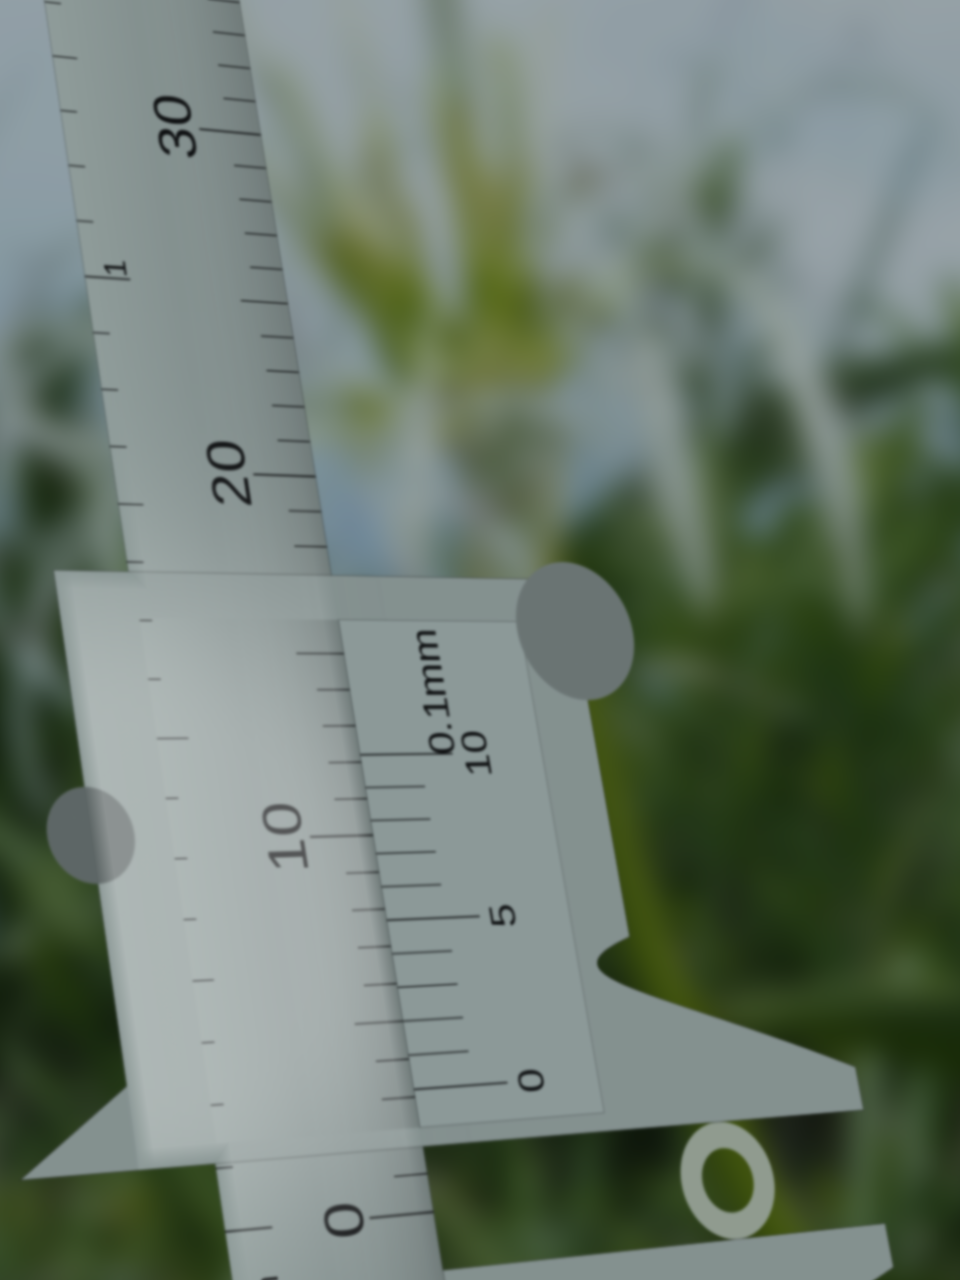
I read 3.2 mm
